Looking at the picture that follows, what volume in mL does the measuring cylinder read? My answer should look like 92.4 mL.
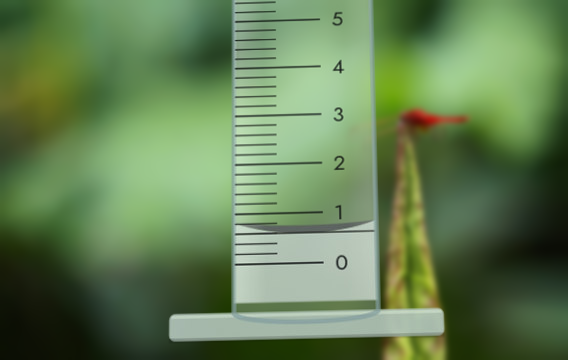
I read 0.6 mL
